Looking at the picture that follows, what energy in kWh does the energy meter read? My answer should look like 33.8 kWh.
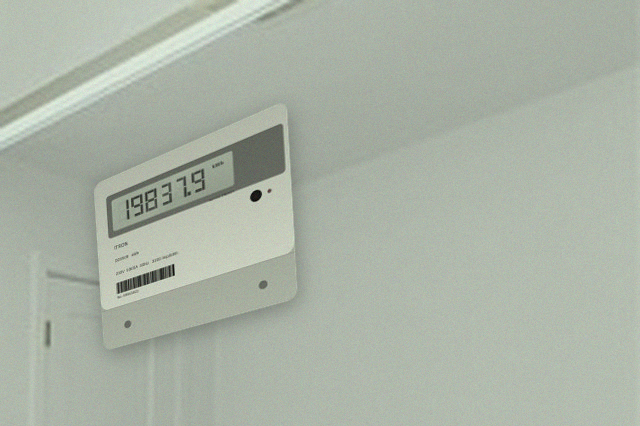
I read 19837.9 kWh
